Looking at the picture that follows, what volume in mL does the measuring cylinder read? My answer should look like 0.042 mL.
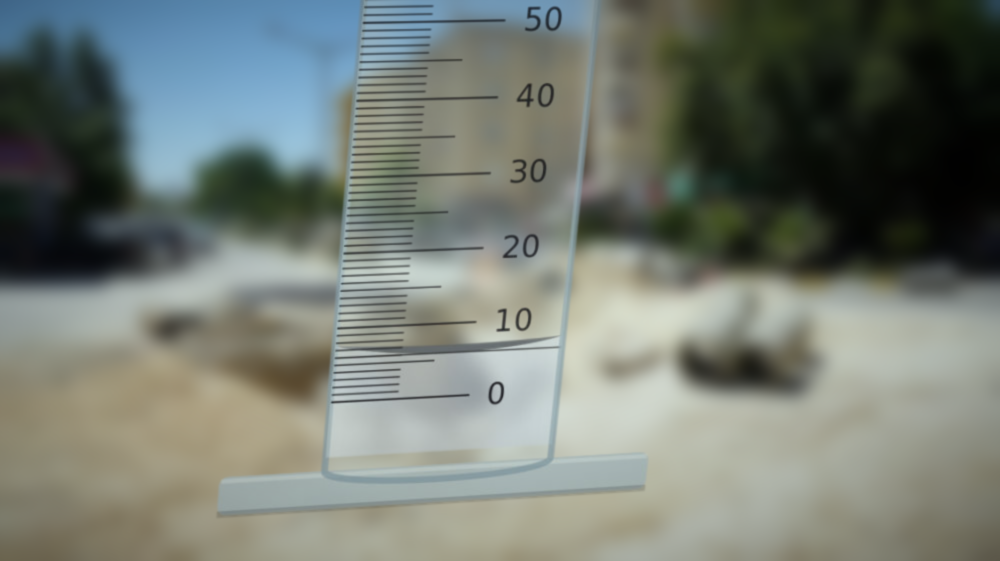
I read 6 mL
